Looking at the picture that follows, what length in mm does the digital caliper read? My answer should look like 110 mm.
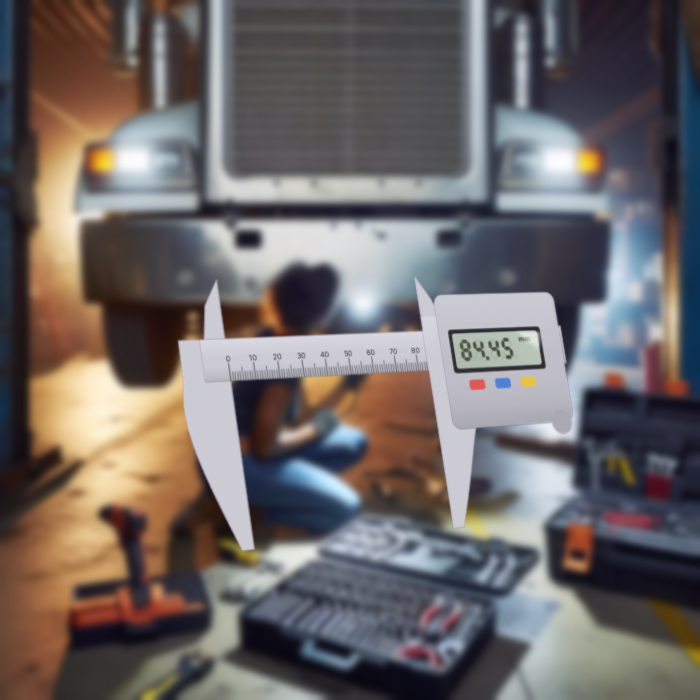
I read 84.45 mm
